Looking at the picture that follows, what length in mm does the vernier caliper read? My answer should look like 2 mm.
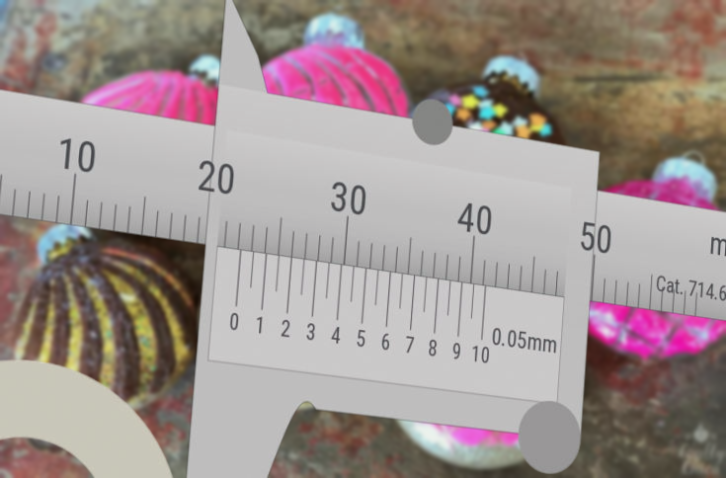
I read 22.2 mm
